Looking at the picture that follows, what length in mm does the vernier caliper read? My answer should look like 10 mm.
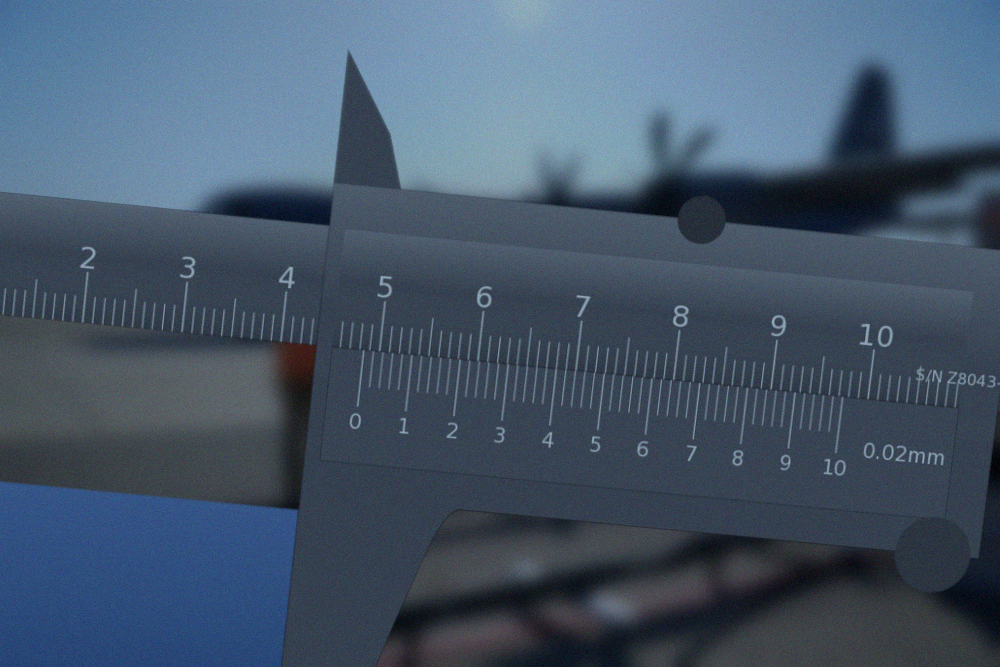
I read 48.4 mm
